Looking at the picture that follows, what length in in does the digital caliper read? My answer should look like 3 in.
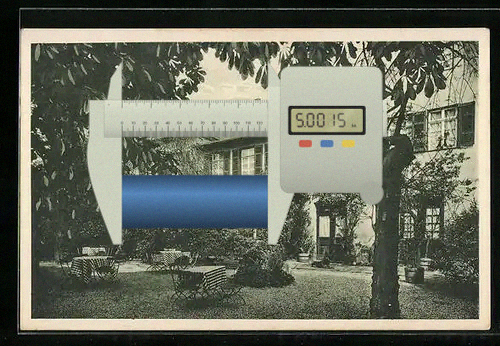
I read 5.0015 in
